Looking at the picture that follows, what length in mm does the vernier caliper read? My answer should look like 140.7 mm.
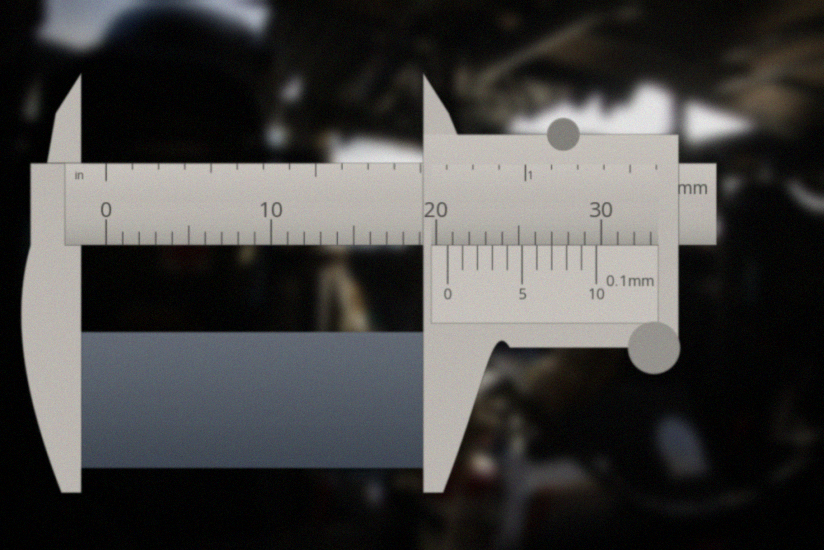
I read 20.7 mm
